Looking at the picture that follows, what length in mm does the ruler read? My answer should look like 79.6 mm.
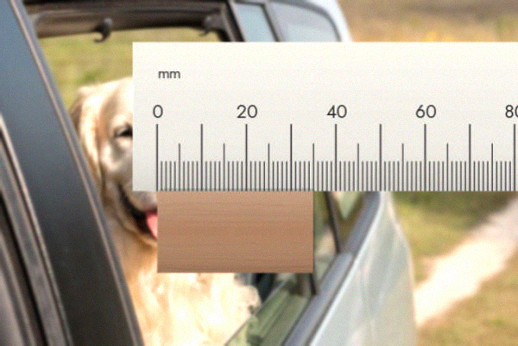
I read 35 mm
